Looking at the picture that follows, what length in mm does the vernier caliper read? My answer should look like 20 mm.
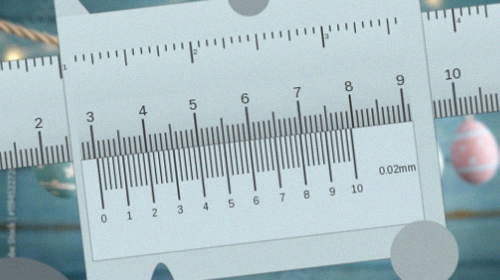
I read 30.5 mm
